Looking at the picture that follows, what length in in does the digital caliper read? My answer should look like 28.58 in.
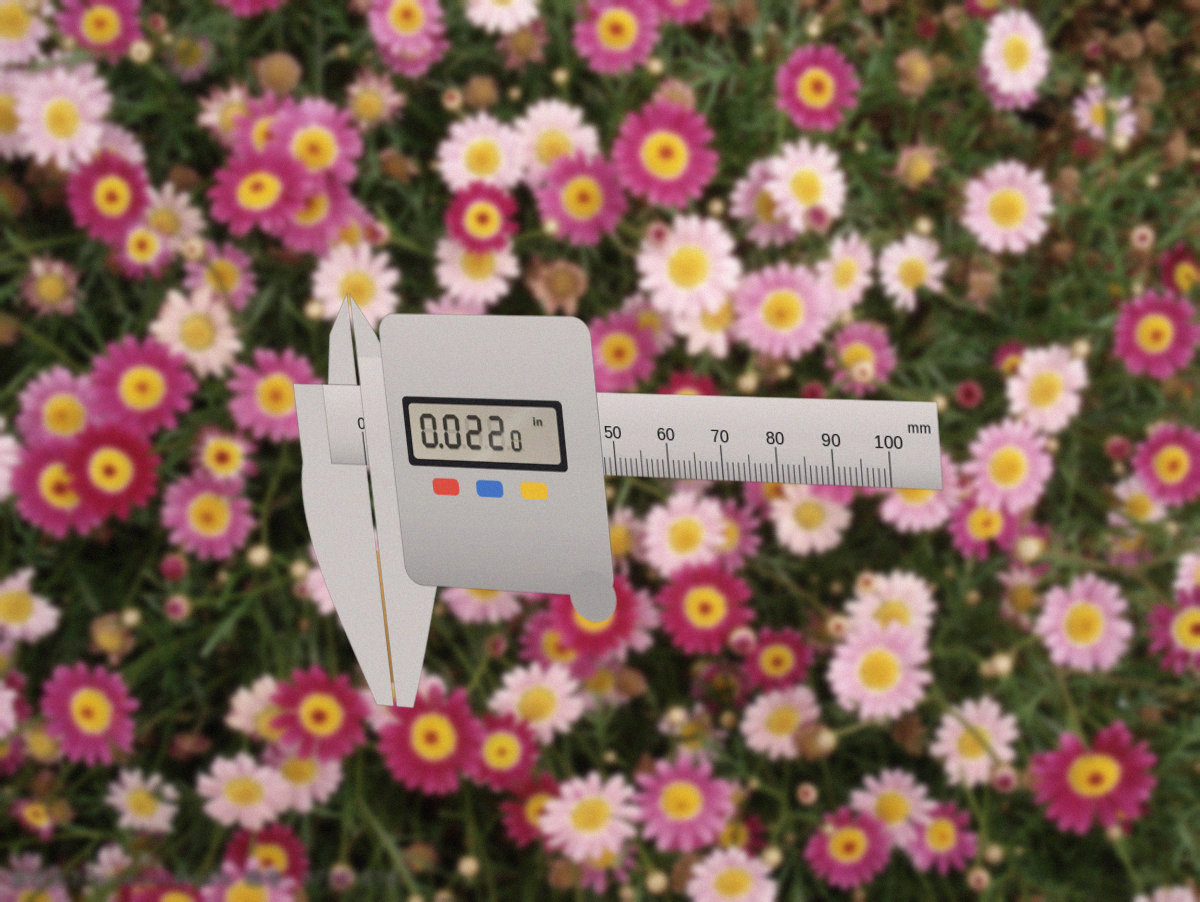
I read 0.0220 in
